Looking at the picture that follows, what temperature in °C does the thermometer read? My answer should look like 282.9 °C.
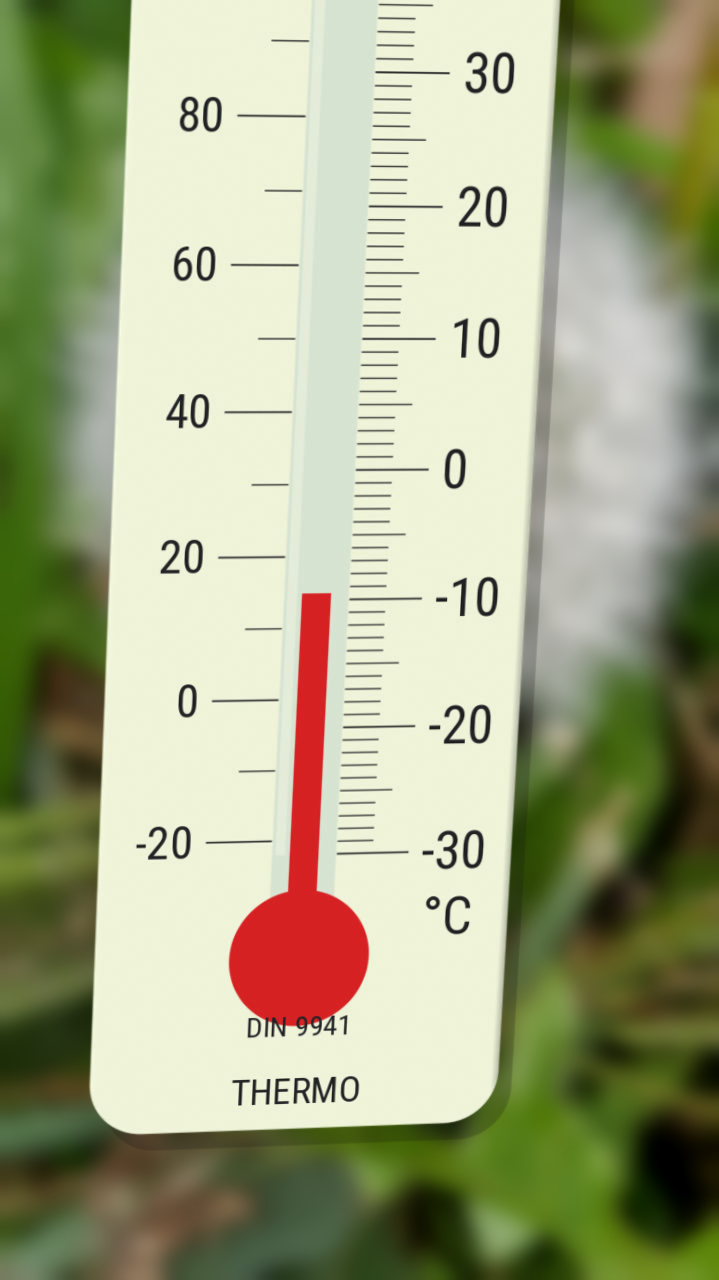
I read -9.5 °C
